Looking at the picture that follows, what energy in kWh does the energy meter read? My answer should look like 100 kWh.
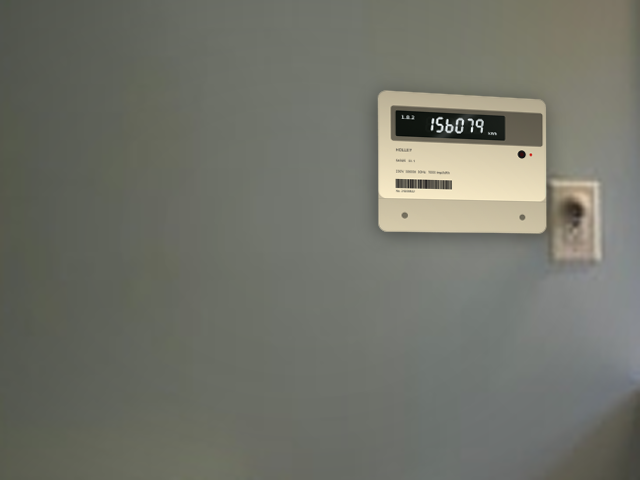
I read 156079 kWh
